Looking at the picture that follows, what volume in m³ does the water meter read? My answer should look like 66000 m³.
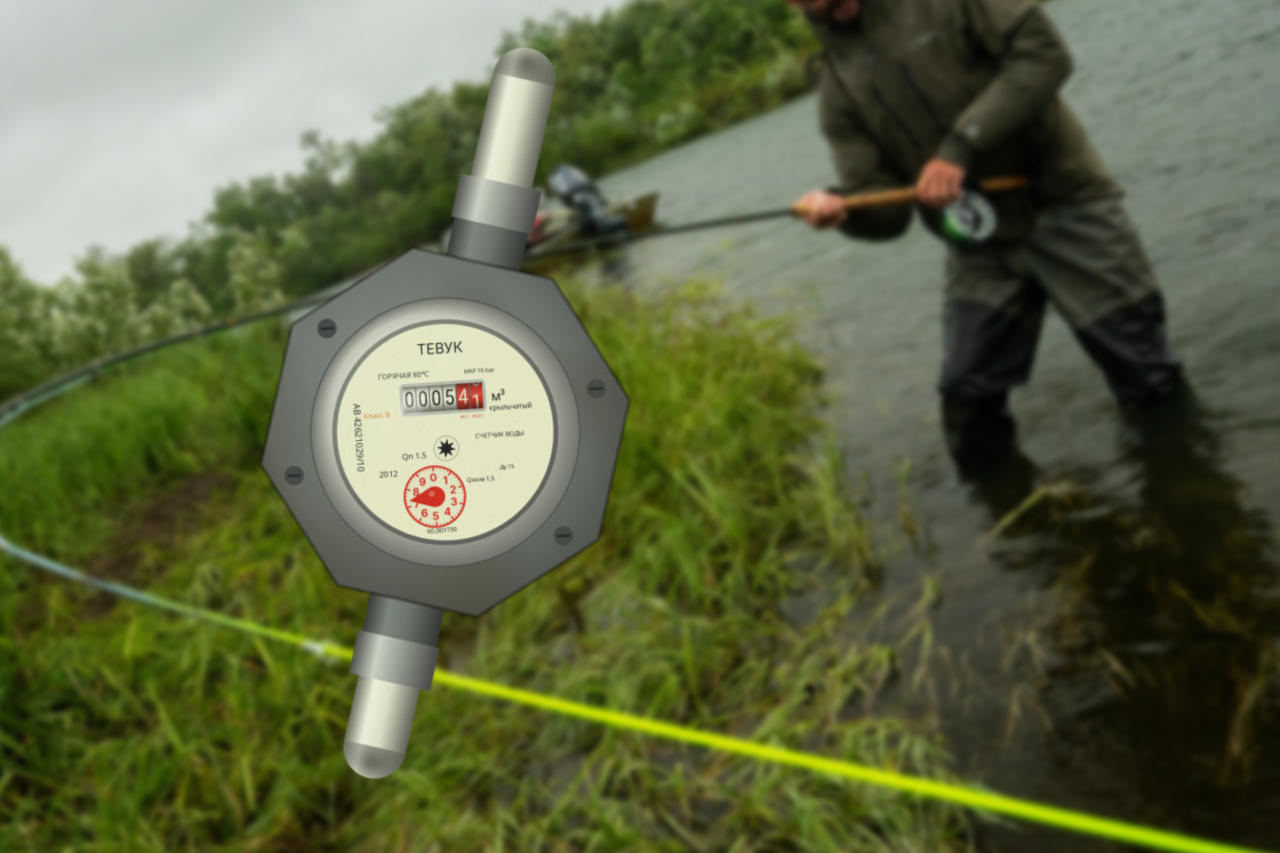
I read 5.407 m³
